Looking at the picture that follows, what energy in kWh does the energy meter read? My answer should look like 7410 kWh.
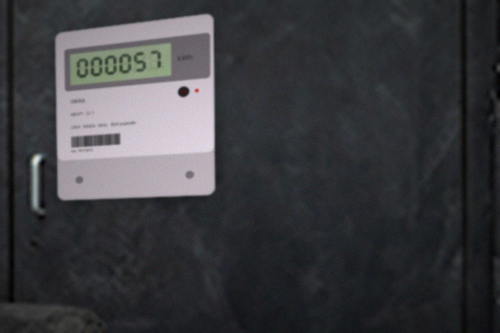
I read 57 kWh
